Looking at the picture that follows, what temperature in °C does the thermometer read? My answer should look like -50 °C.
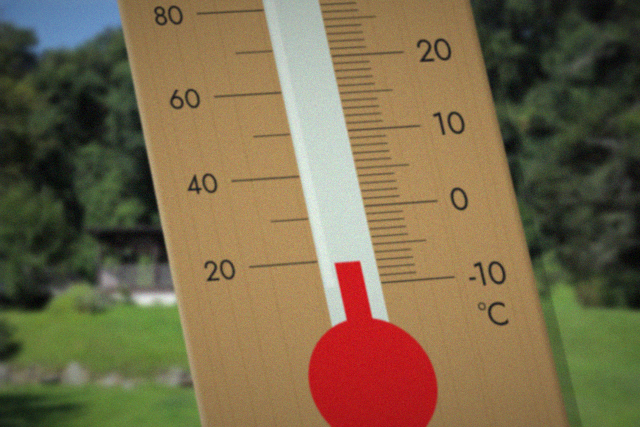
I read -7 °C
